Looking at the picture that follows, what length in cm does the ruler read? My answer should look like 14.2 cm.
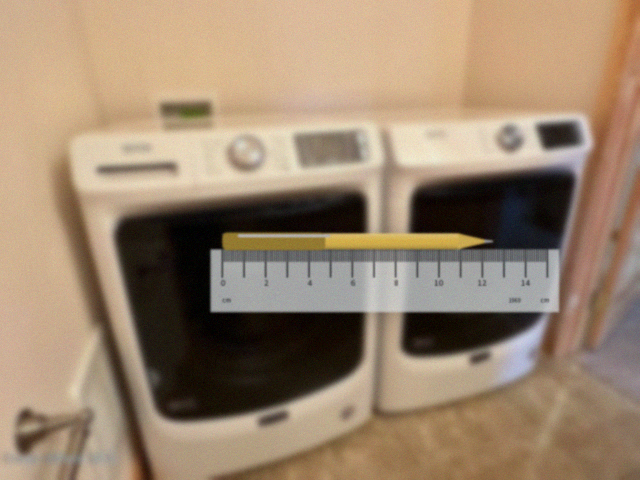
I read 12.5 cm
